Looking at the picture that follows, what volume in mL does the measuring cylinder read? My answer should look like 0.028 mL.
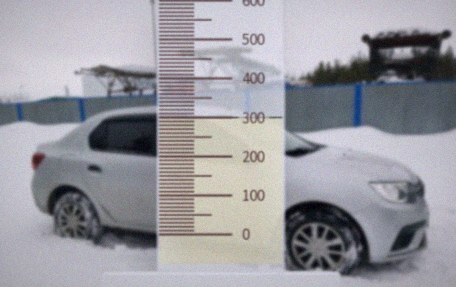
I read 300 mL
